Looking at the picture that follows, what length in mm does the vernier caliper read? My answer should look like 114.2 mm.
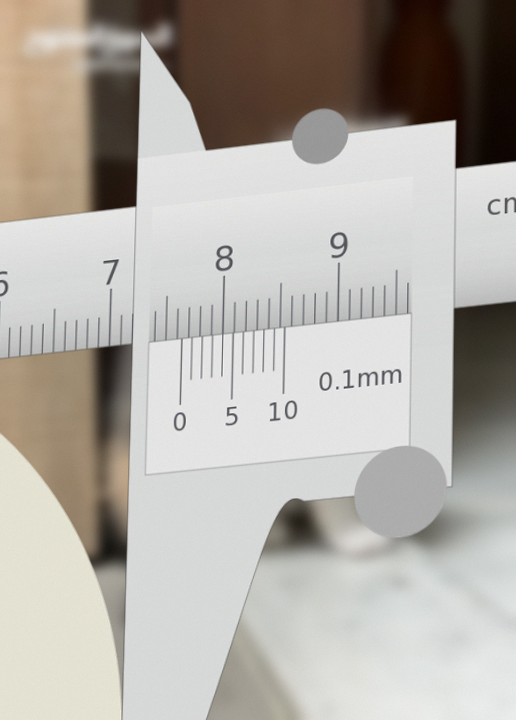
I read 76.4 mm
